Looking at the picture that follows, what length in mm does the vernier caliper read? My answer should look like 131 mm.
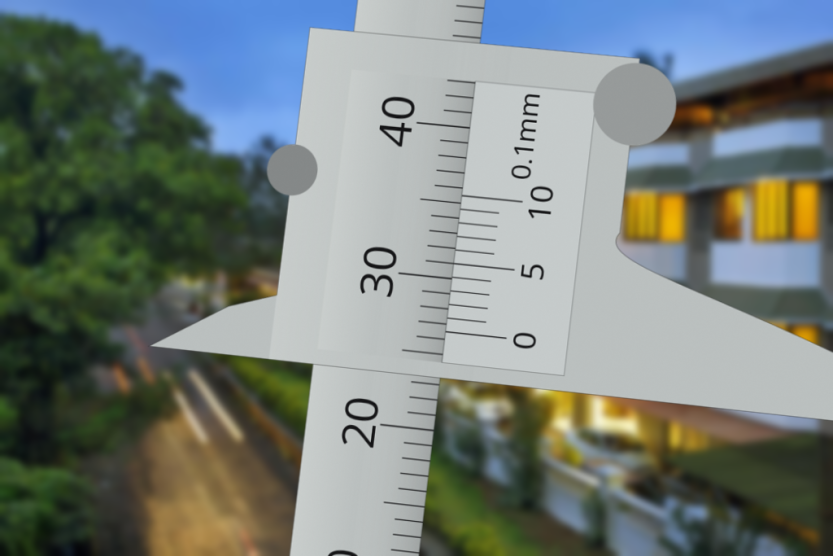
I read 26.5 mm
